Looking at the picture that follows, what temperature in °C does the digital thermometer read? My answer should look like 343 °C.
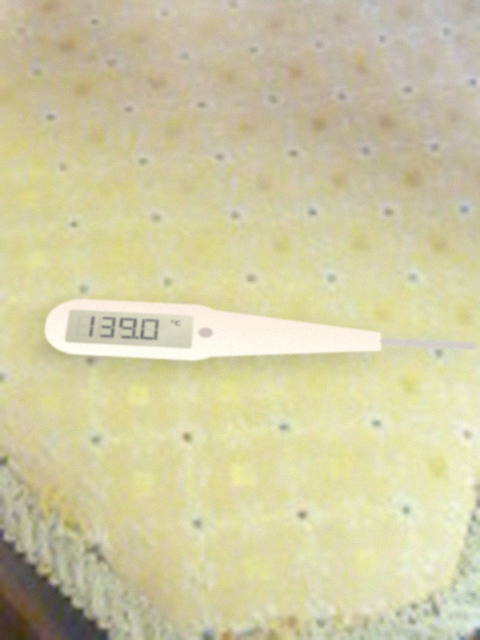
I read 139.0 °C
